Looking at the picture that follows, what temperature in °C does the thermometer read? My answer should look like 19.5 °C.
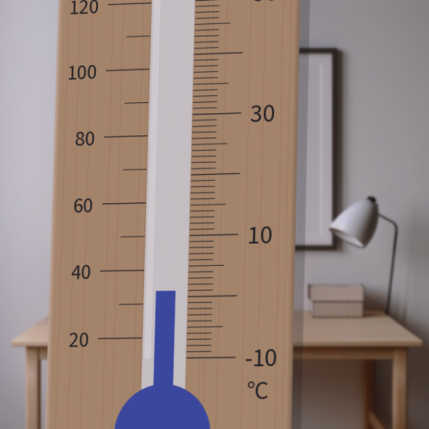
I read 1 °C
